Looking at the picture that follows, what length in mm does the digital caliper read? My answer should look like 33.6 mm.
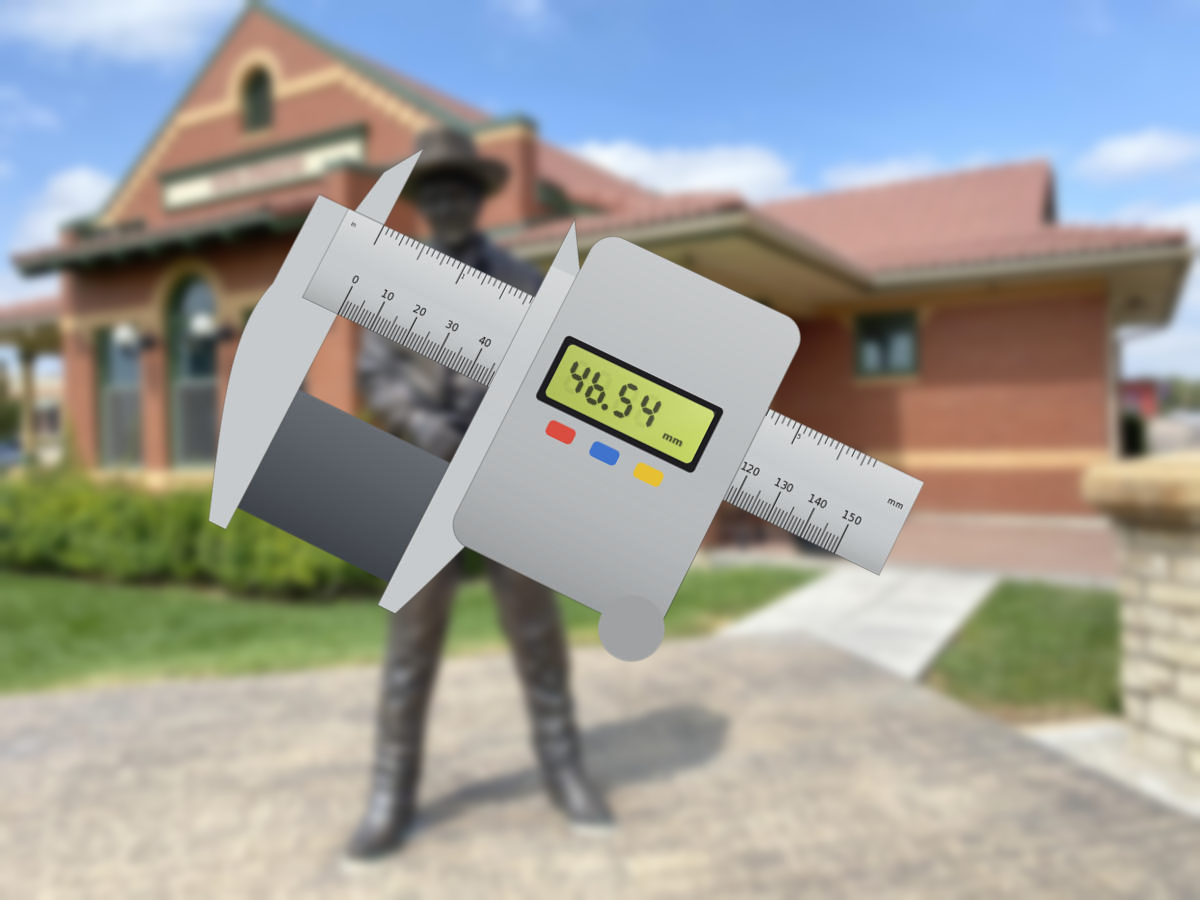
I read 46.54 mm
